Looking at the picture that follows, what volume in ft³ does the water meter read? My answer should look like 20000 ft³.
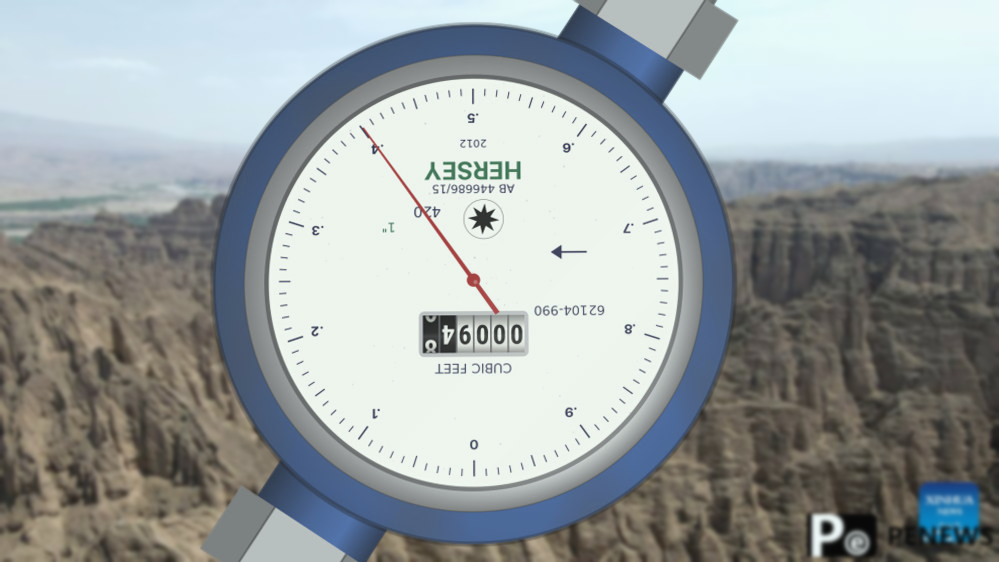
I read 948.40 ft³
